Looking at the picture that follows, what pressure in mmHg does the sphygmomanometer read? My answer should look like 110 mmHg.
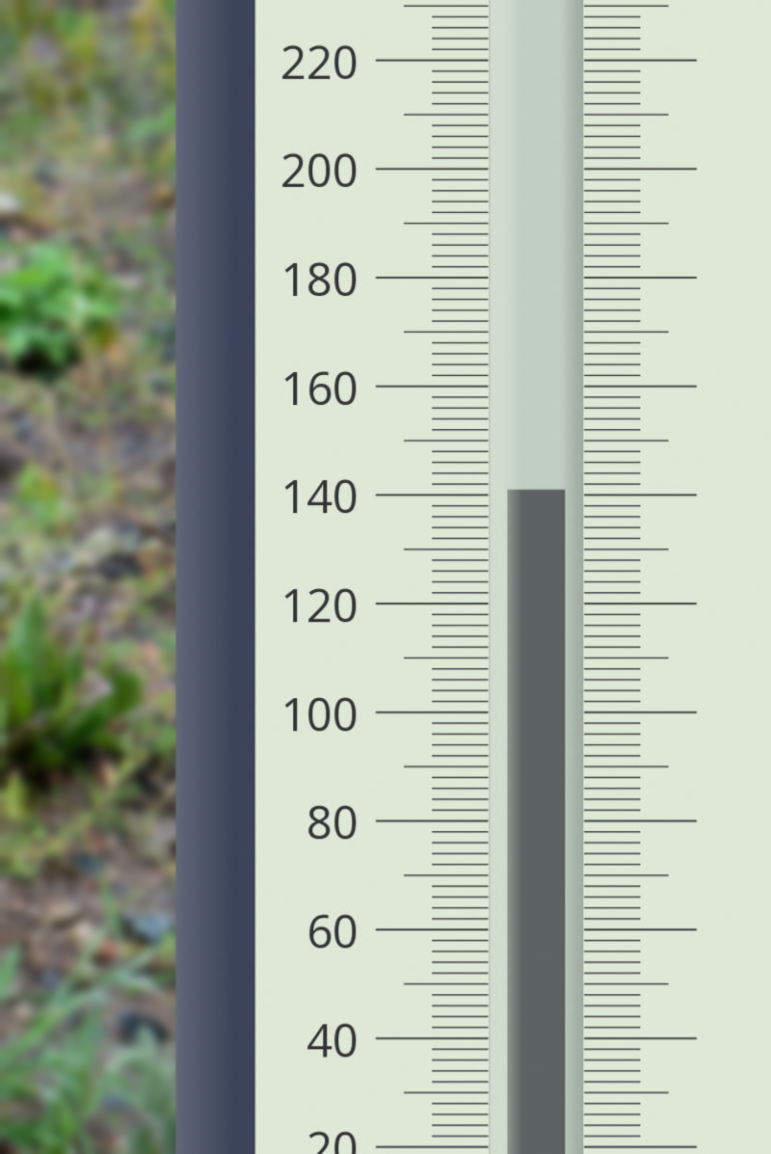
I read 141 mmHg
